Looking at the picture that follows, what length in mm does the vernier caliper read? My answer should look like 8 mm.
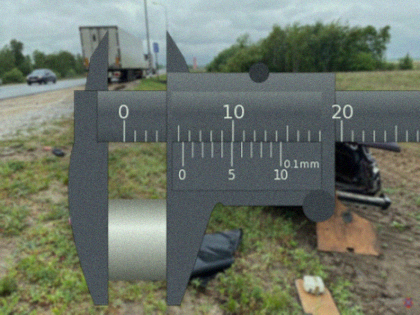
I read 5.4 mm
